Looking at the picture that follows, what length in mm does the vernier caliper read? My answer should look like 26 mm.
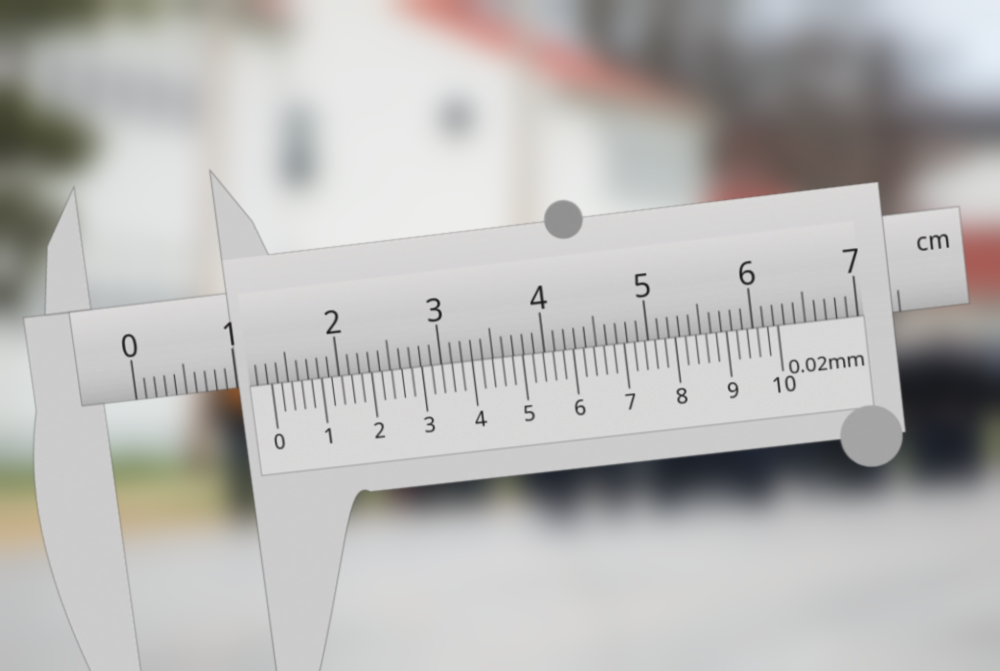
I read 13.4 mm
